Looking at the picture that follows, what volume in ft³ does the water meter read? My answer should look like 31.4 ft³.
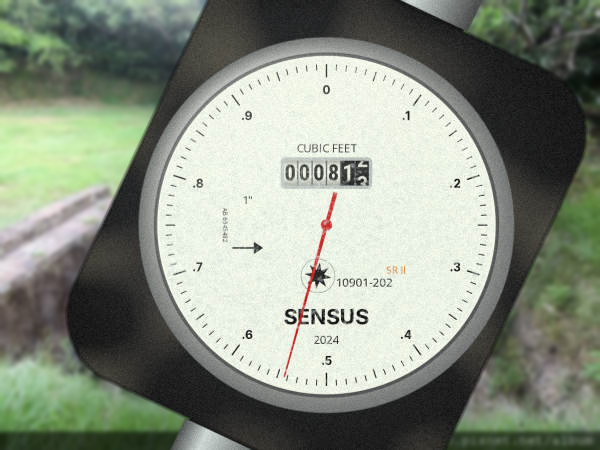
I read 812.54 ft³
